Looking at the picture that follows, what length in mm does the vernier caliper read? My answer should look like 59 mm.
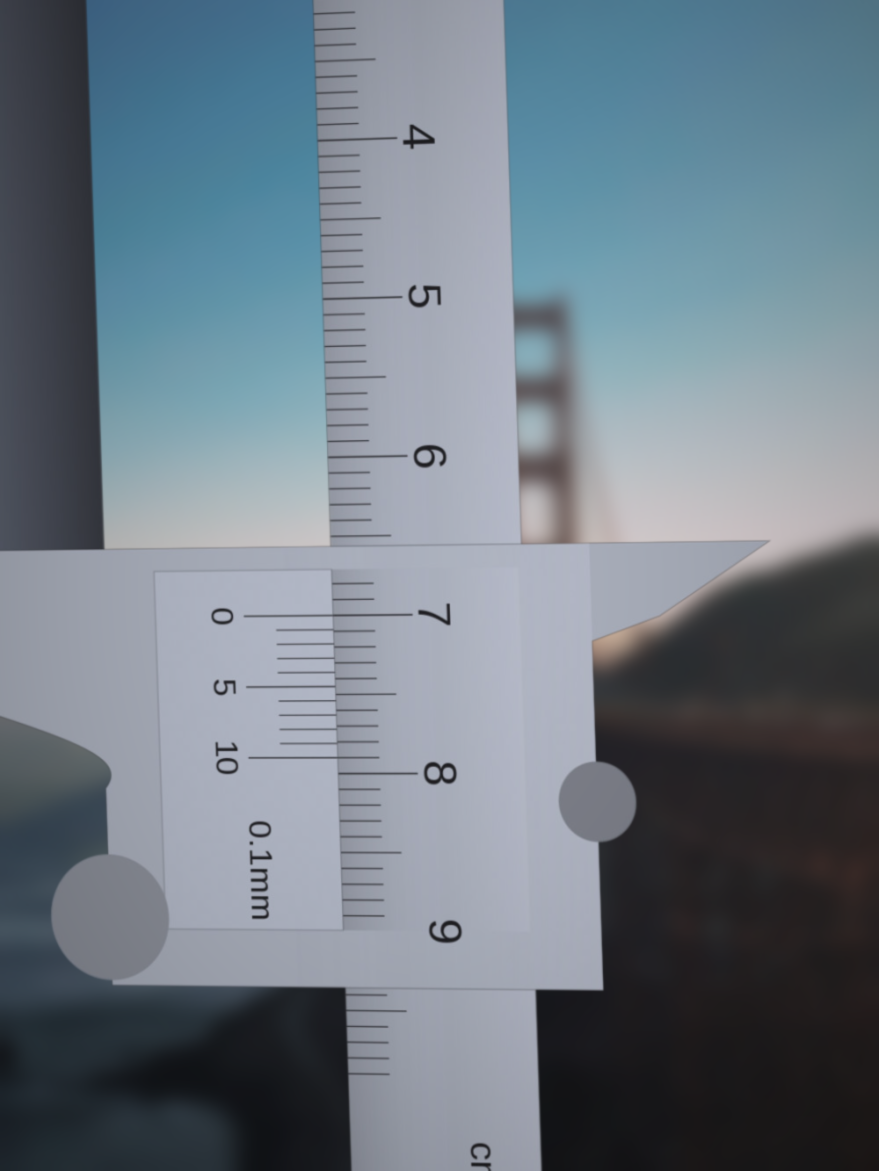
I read 70.0 mm
